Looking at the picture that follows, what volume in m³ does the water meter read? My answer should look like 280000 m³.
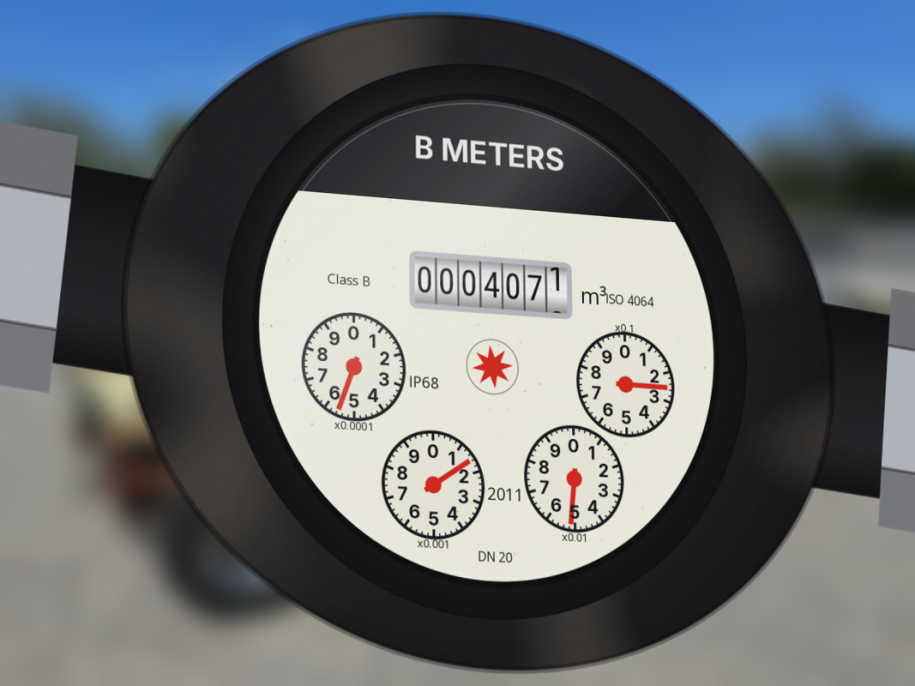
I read 4071.2515 m³
